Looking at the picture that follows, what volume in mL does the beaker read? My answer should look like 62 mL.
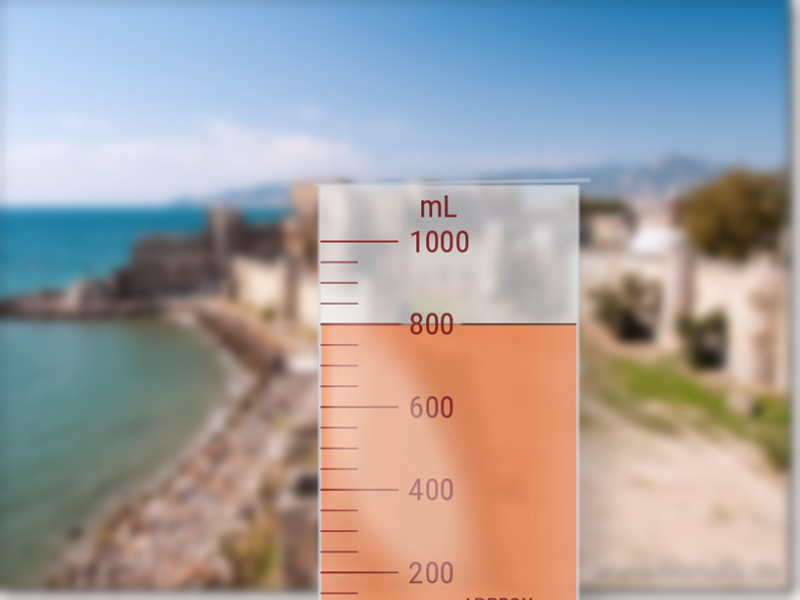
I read 800 mL
